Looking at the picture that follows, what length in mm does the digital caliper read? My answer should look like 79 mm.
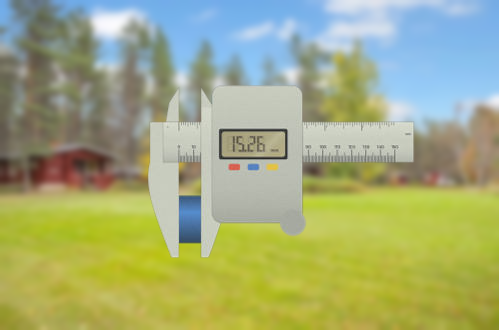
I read 15.26 mm
